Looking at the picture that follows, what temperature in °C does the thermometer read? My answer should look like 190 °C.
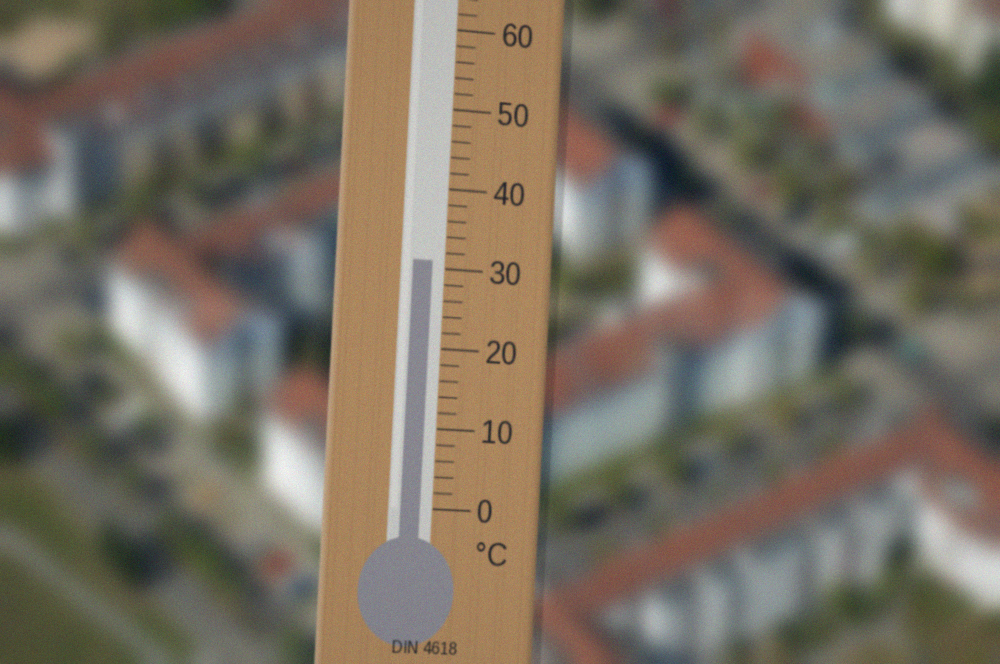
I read 31 °C
